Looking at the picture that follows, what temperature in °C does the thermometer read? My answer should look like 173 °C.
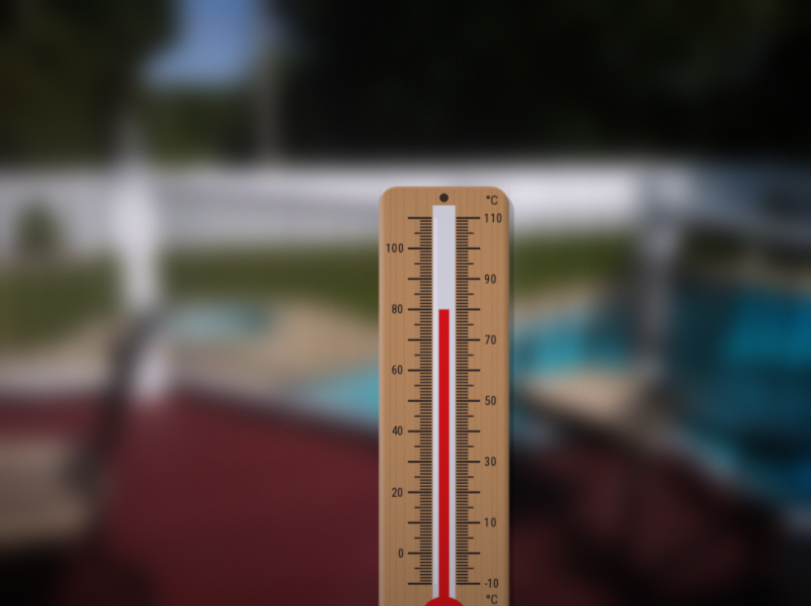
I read 80 °C
